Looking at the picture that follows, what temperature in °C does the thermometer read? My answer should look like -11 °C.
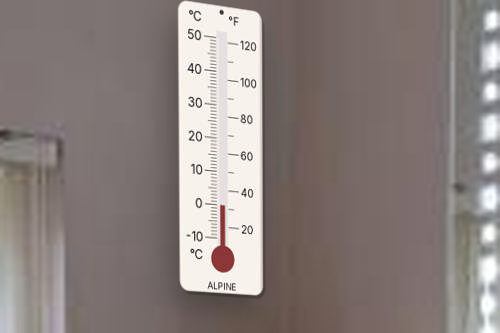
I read 0 °C
